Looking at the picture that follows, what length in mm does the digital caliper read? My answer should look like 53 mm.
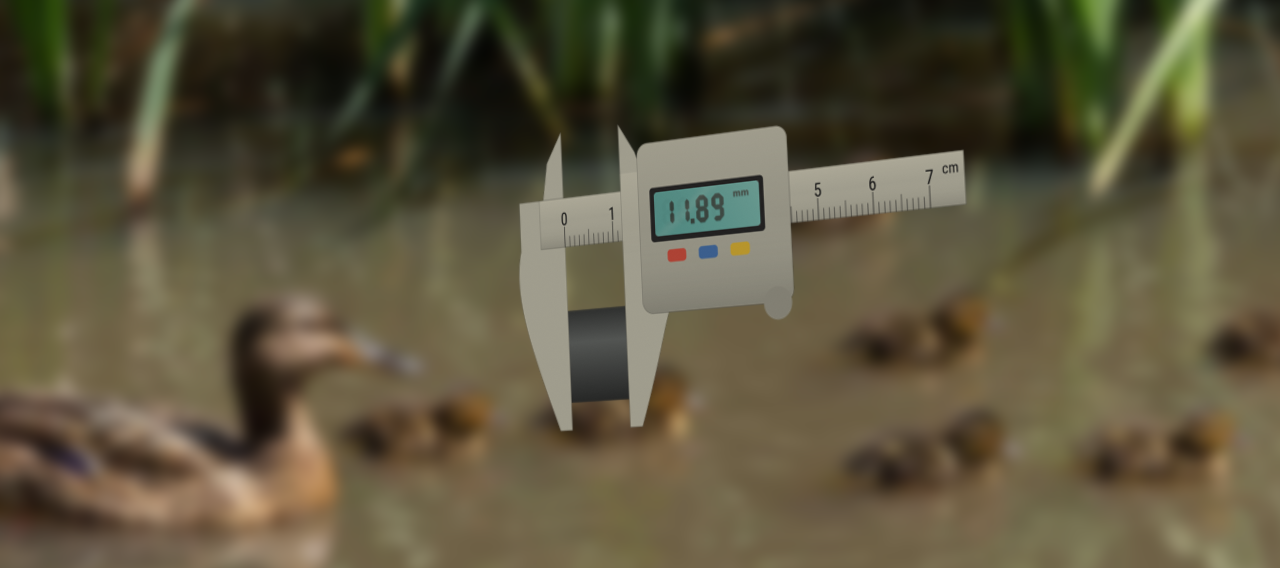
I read 11.89 mm
